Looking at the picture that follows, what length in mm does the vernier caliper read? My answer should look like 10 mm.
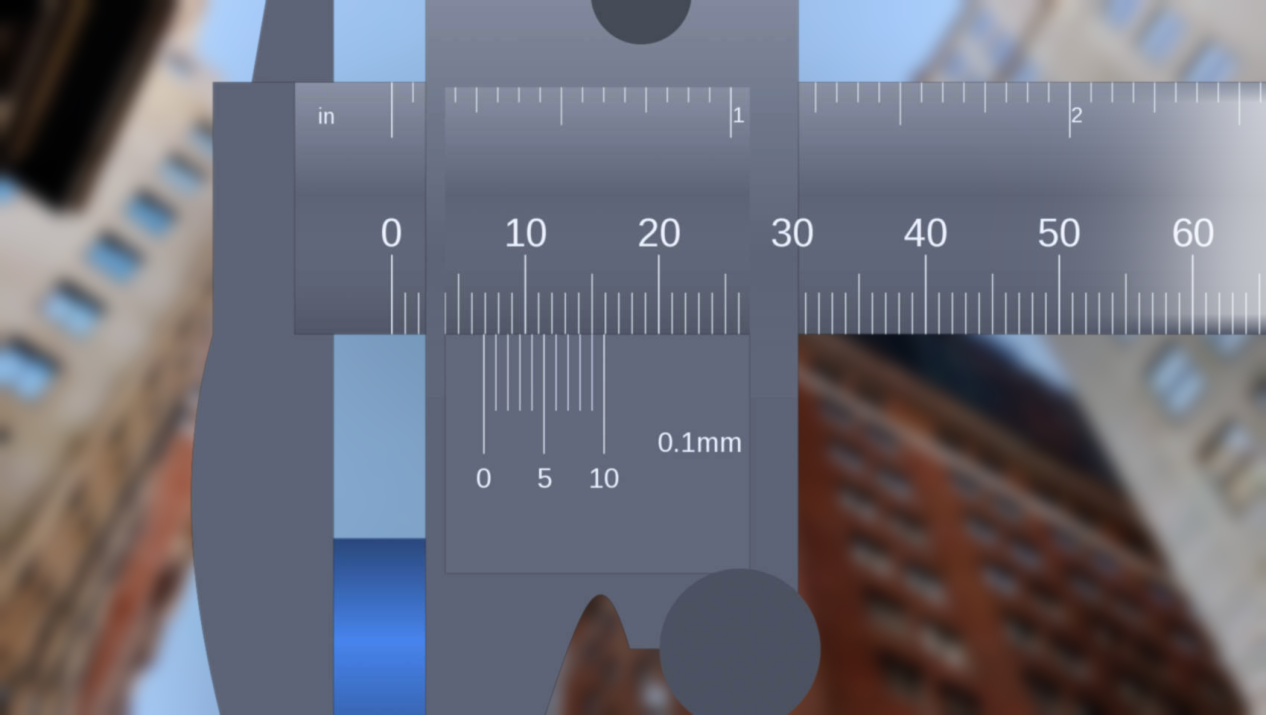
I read 6.9 mm
